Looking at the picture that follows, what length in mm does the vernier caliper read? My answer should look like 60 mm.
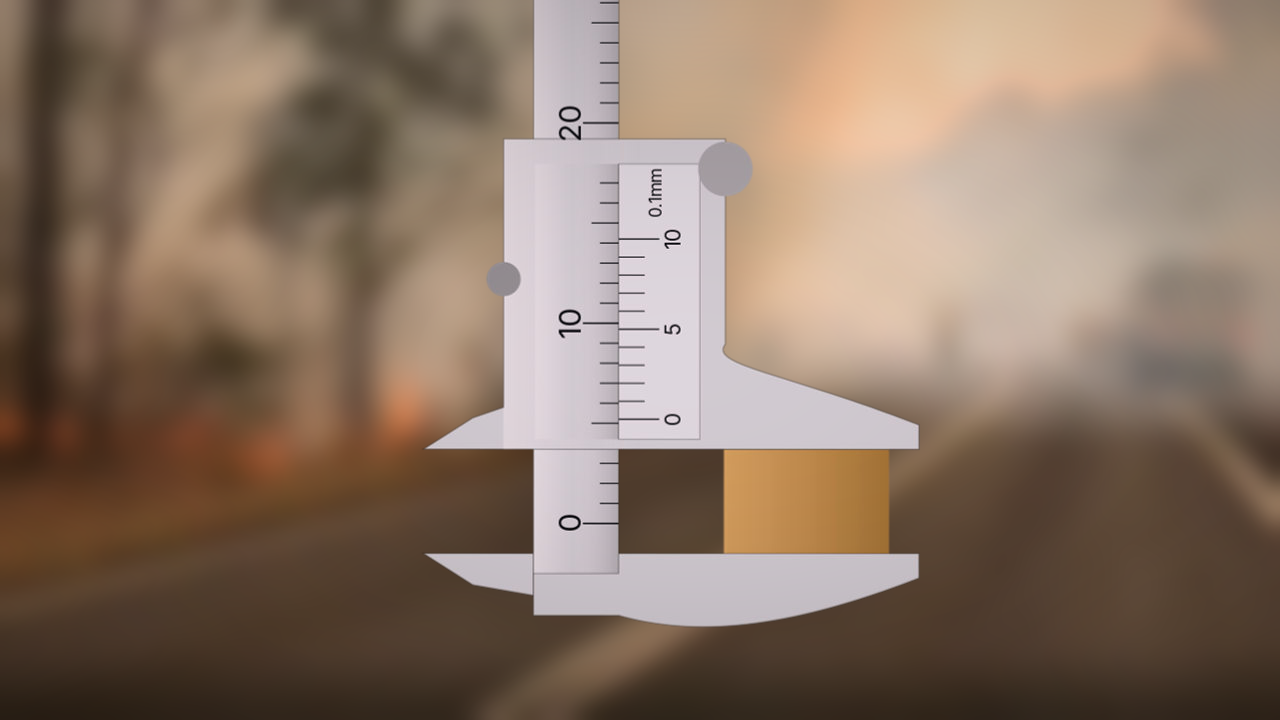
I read 5.2 mm
